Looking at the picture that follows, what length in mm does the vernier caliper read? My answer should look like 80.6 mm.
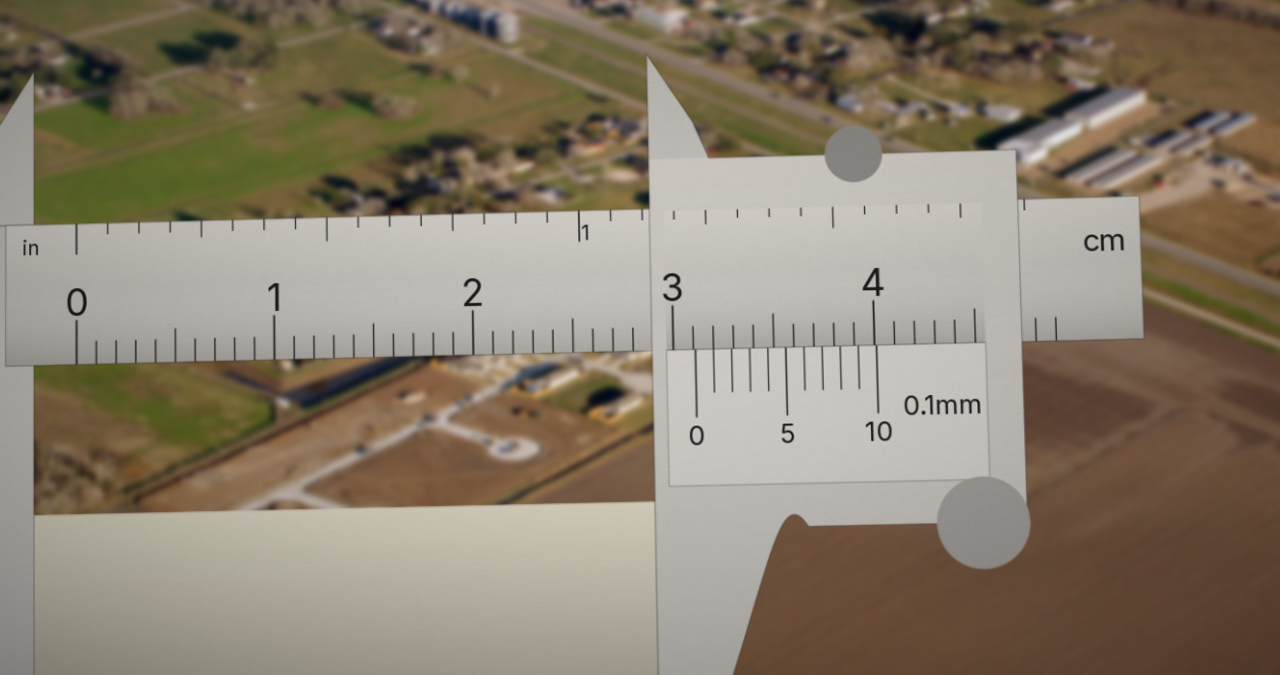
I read 31.1 mm
